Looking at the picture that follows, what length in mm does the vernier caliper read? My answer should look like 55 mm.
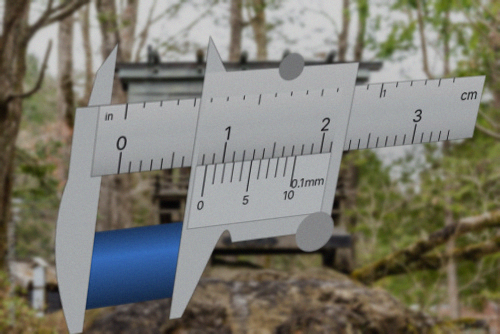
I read 8.4 mm
